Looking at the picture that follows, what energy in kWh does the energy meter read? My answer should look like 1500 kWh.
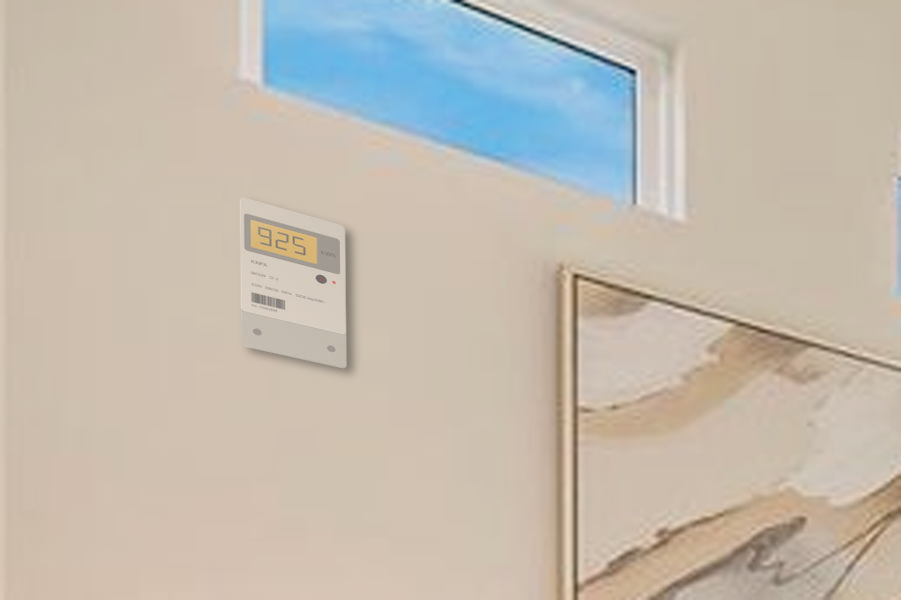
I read 925 kWh
